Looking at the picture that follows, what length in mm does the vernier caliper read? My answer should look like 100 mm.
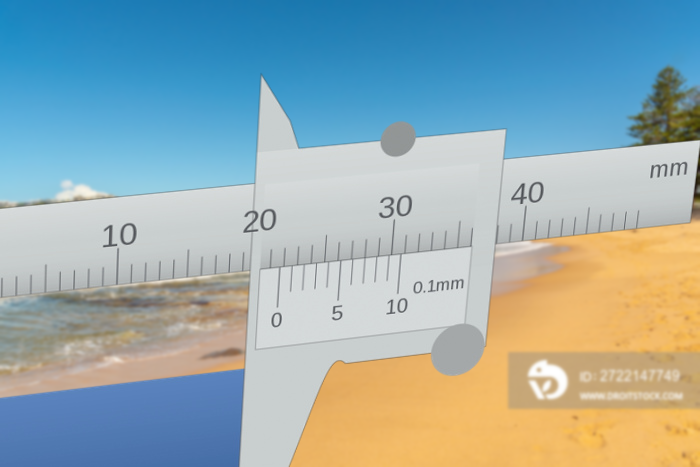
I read 21.7 mm
